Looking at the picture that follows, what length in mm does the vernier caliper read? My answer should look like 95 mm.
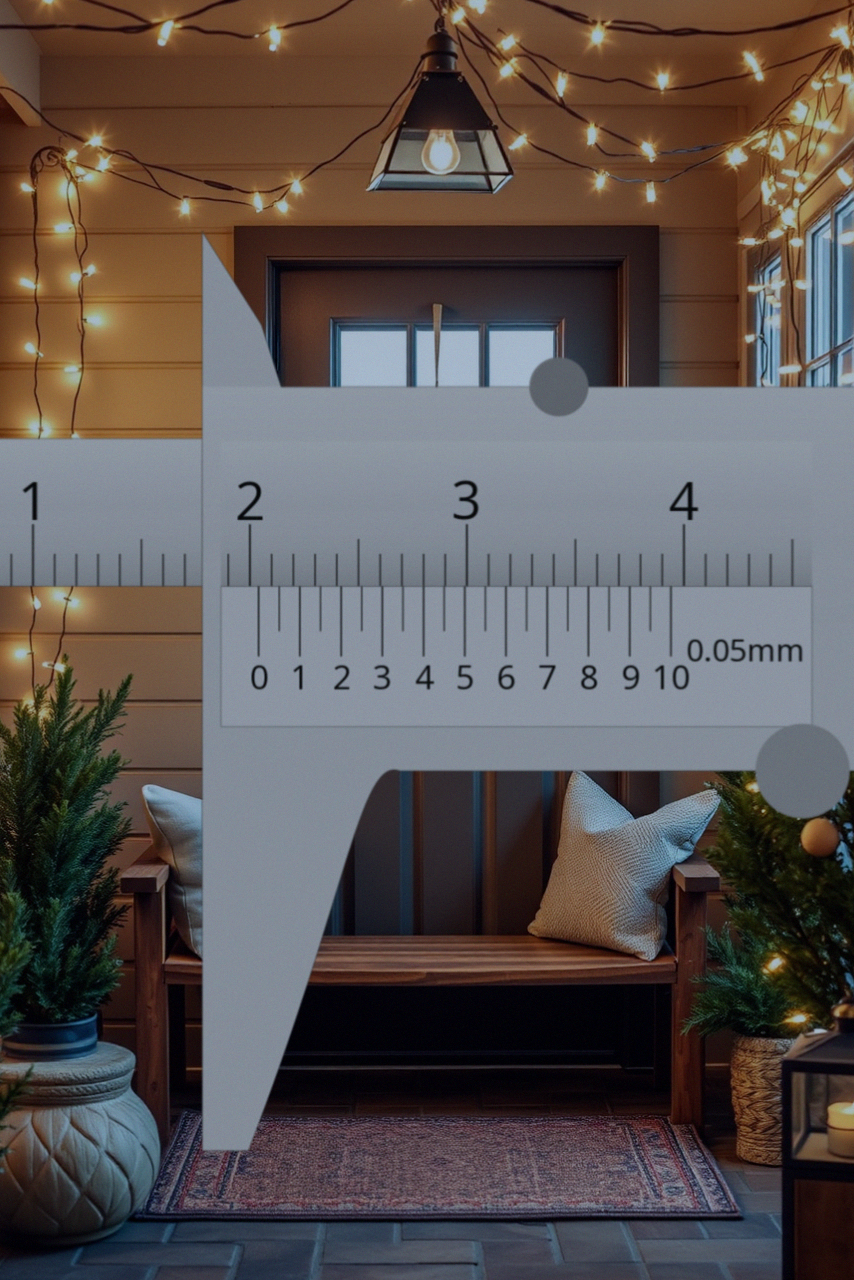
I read 20.4 mm
